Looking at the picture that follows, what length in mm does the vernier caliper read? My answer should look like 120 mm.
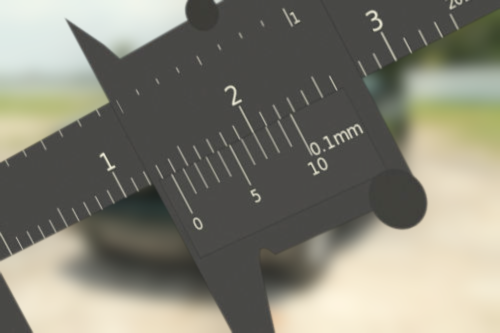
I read 13.7 mm
